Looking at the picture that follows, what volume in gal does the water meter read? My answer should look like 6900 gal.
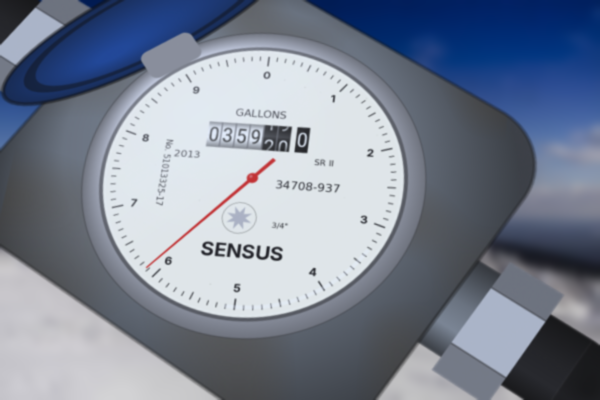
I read 359196.1 gal
